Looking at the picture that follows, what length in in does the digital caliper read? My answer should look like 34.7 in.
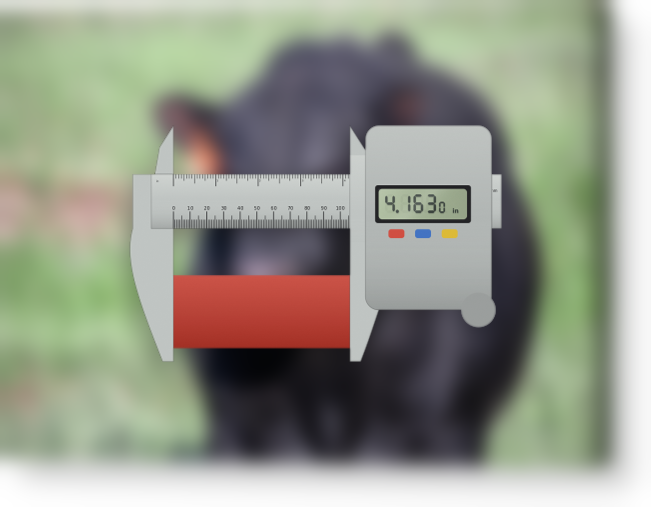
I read 4.1630 in
